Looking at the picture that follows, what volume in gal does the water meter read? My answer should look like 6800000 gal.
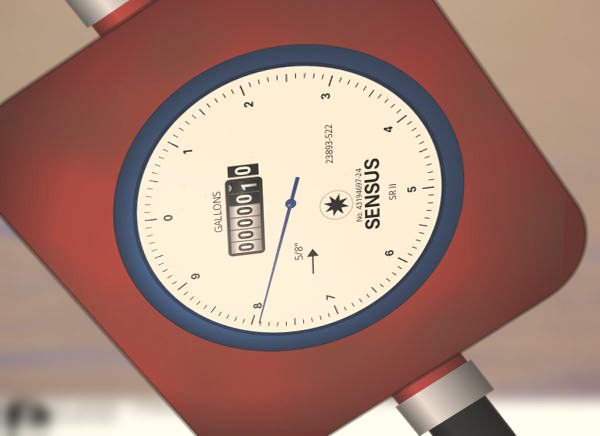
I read 7.9 gal
